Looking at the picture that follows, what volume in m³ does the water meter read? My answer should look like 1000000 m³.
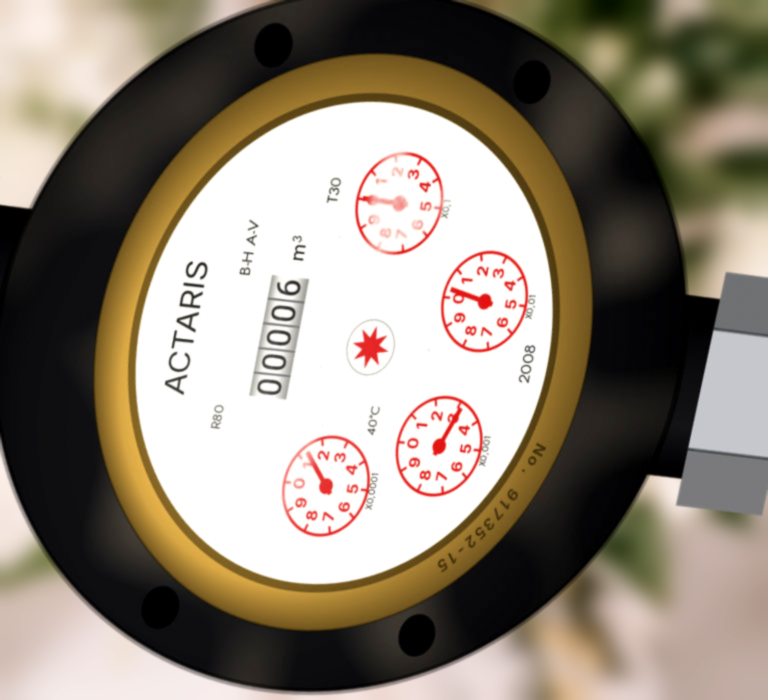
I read 6.0031 m³
